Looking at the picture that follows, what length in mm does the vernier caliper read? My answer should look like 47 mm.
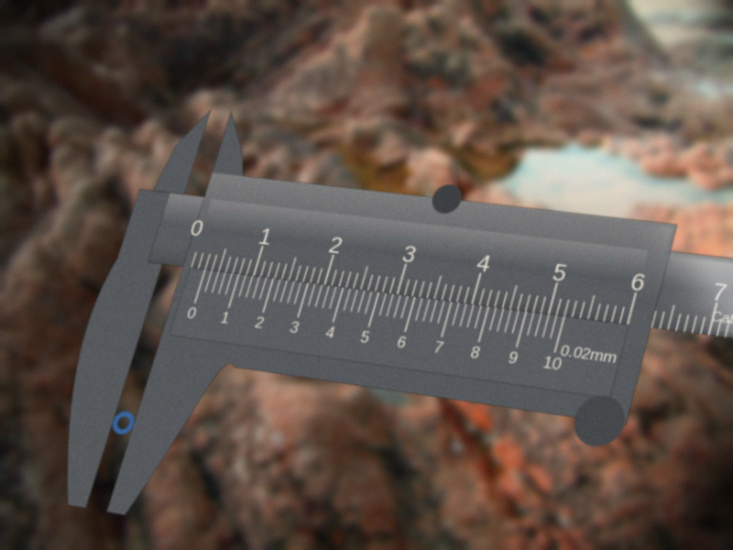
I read 3.0 mm
